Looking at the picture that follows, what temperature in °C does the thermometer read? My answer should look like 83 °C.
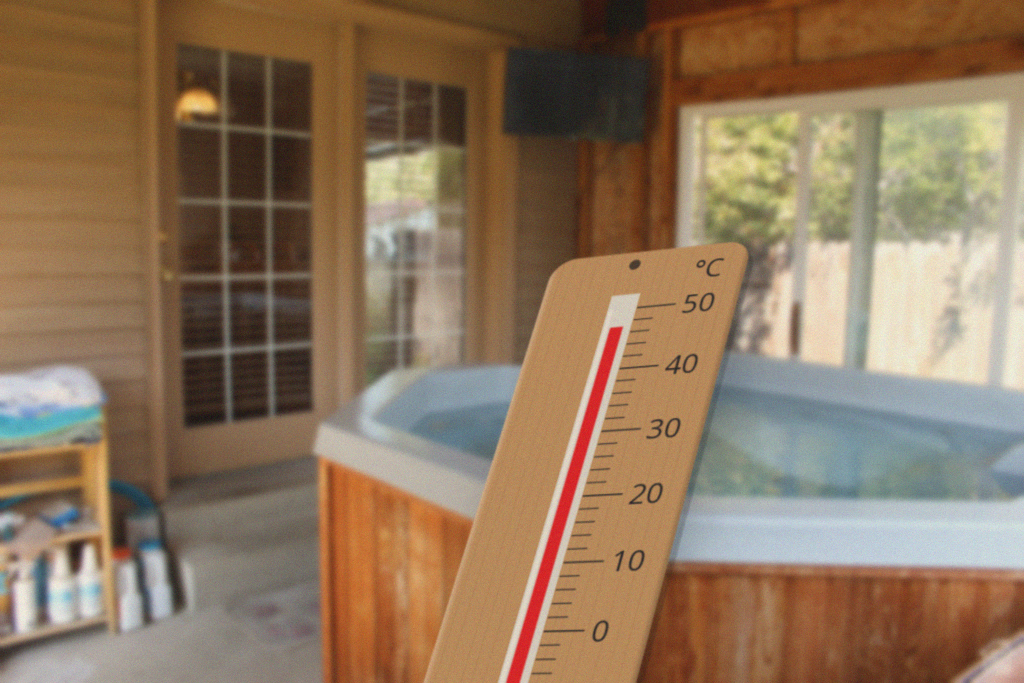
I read 47 °C
